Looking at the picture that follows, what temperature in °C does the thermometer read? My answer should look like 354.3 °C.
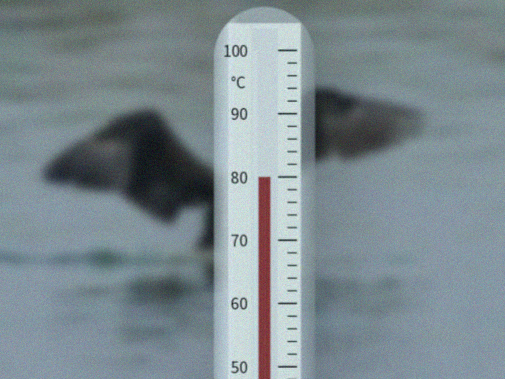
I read 80 °C
